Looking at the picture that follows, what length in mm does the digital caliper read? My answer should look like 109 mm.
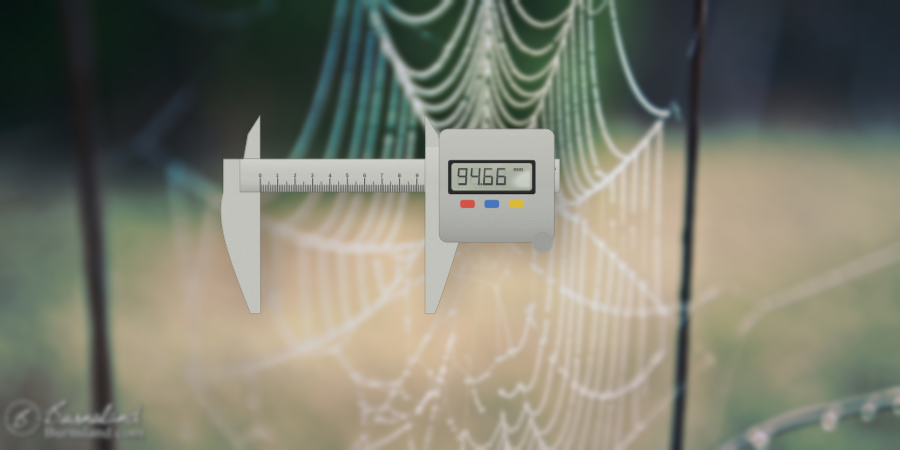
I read 94.66 mm
